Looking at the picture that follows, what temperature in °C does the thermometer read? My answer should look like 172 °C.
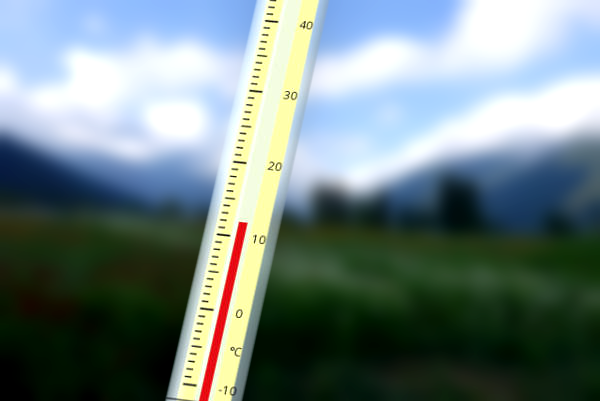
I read 12 °C
